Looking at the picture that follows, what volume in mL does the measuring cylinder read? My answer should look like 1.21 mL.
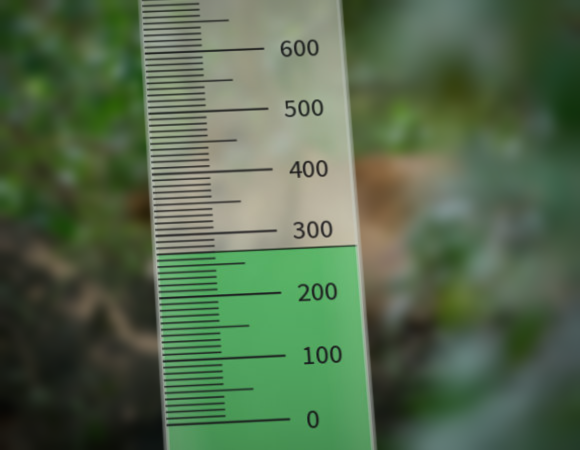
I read 270 mL
